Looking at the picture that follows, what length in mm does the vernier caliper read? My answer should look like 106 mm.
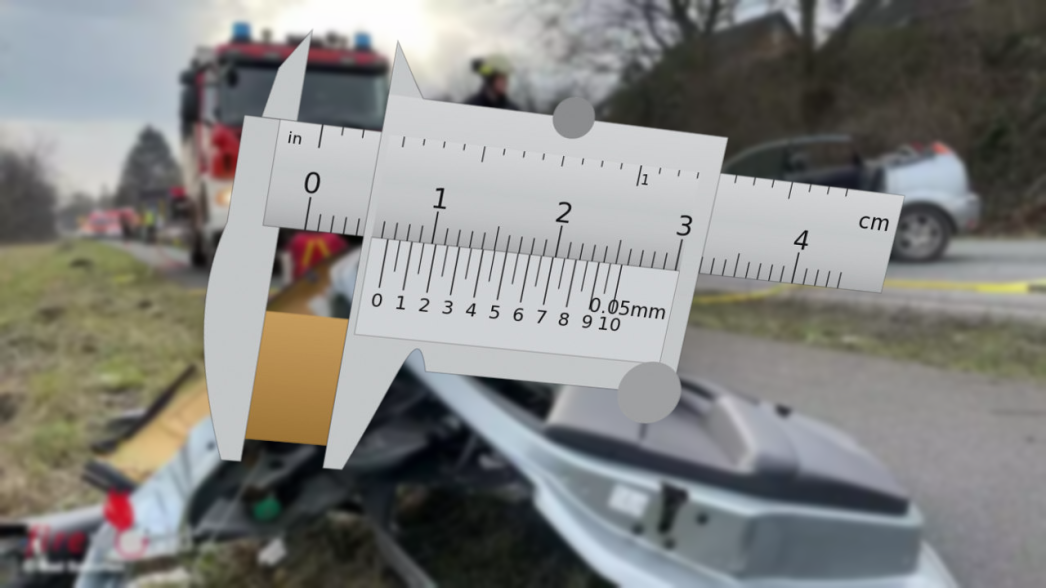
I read 6.5 mm
